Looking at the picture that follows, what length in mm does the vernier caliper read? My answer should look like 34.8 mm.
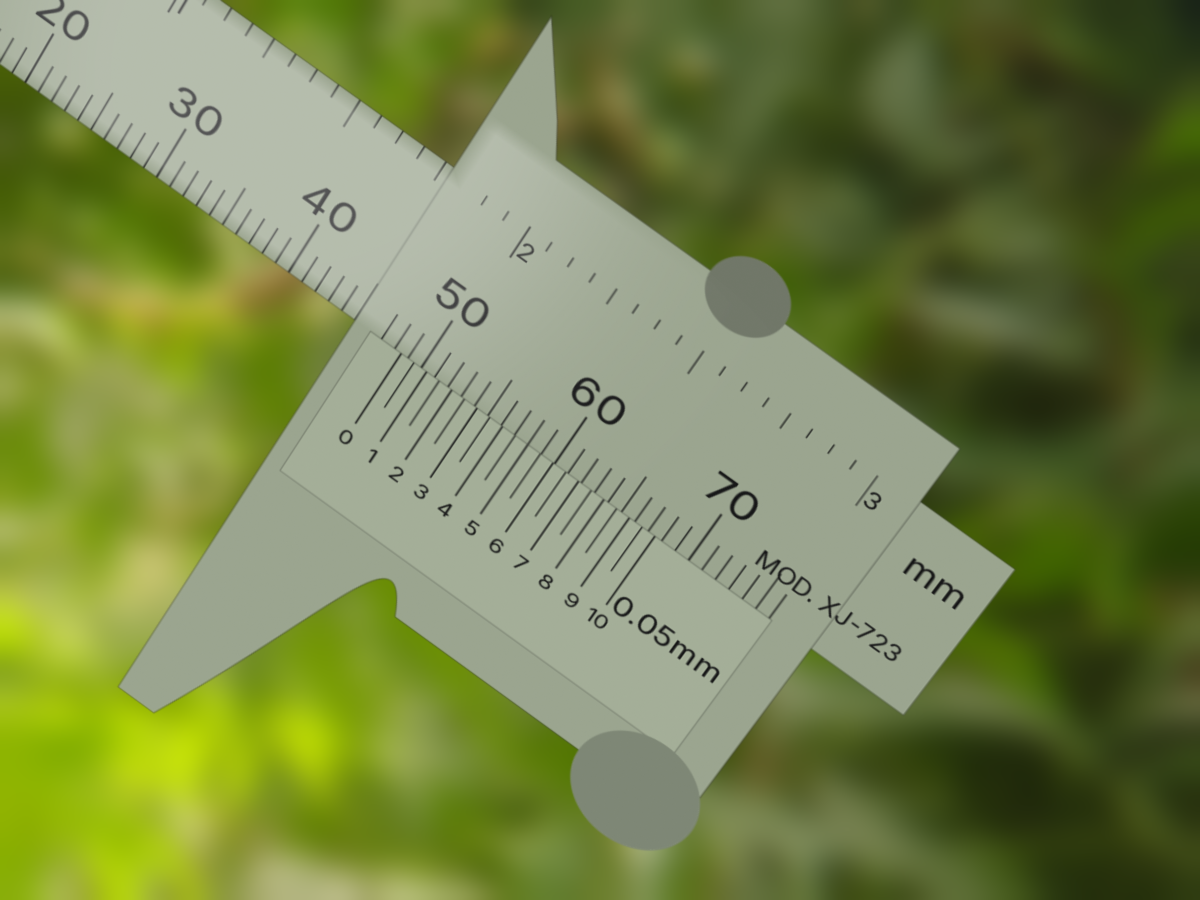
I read 48.5 mm
